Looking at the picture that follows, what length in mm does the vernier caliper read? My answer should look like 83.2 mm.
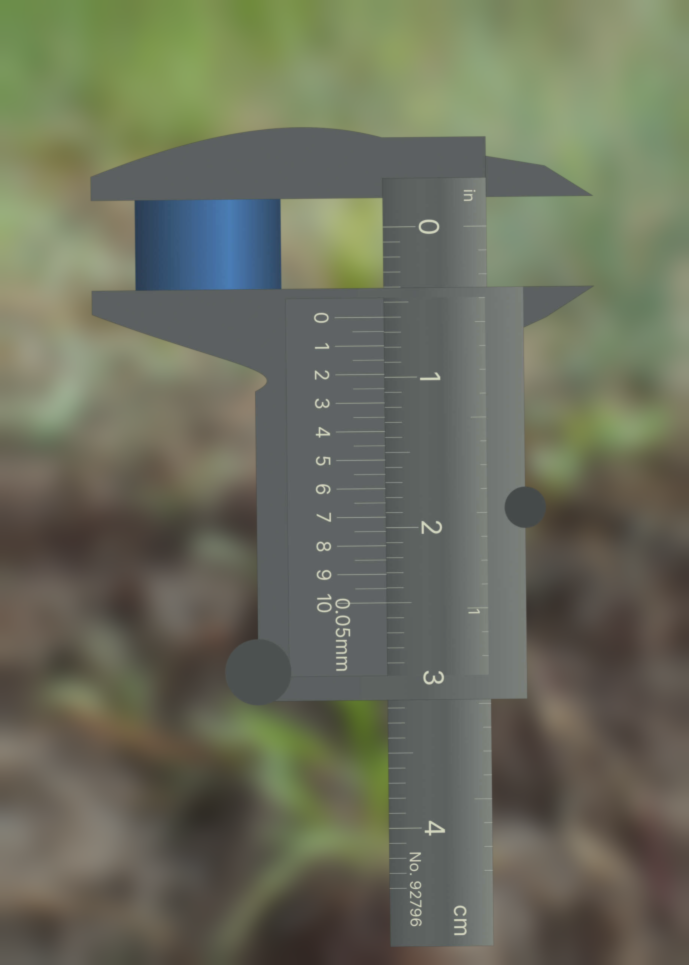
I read 6.0 mm
